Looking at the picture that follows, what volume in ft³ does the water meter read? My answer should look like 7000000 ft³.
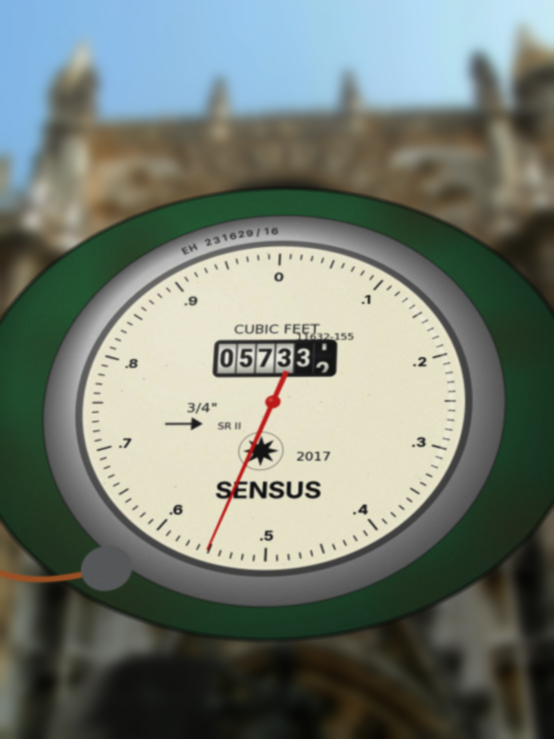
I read 57331.55 ft³
